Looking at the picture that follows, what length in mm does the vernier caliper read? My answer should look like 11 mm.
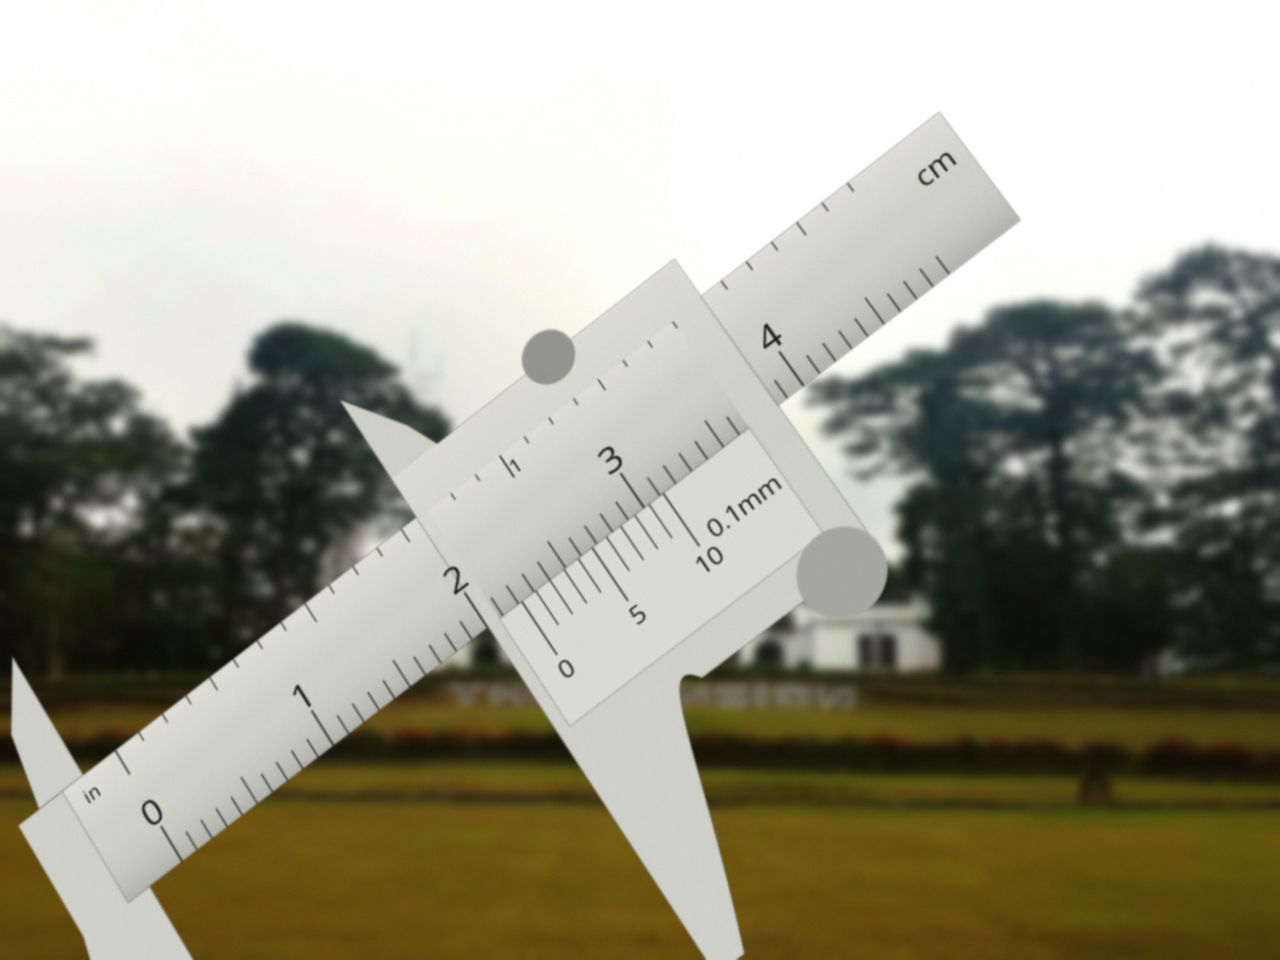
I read 22.2 mm
